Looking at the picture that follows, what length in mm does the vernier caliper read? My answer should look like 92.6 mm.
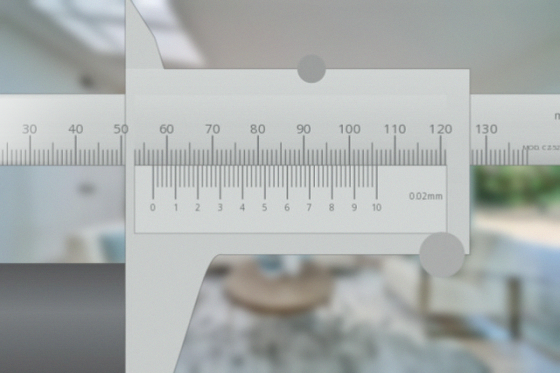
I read 57.0 mm
